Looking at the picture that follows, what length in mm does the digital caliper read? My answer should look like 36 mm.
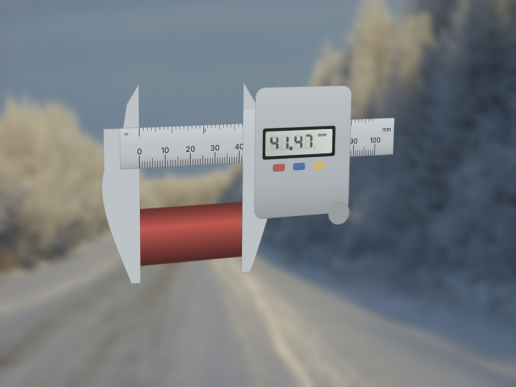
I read 41.47 mm
